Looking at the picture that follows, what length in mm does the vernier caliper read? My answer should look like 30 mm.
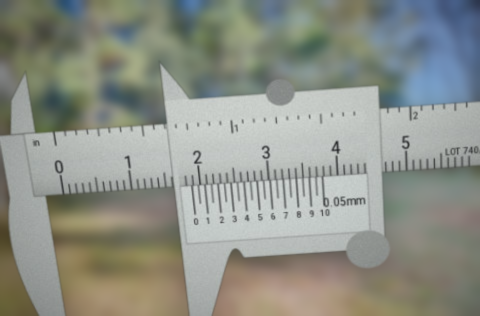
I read 18.8 mm
